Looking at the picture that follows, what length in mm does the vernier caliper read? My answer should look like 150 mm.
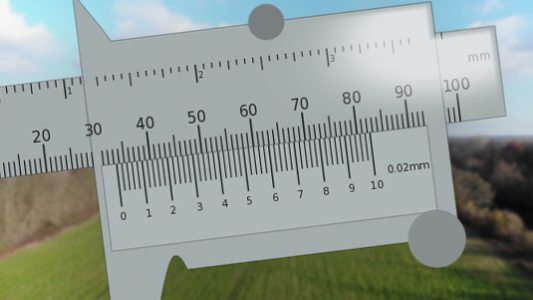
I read 33.5 mm
